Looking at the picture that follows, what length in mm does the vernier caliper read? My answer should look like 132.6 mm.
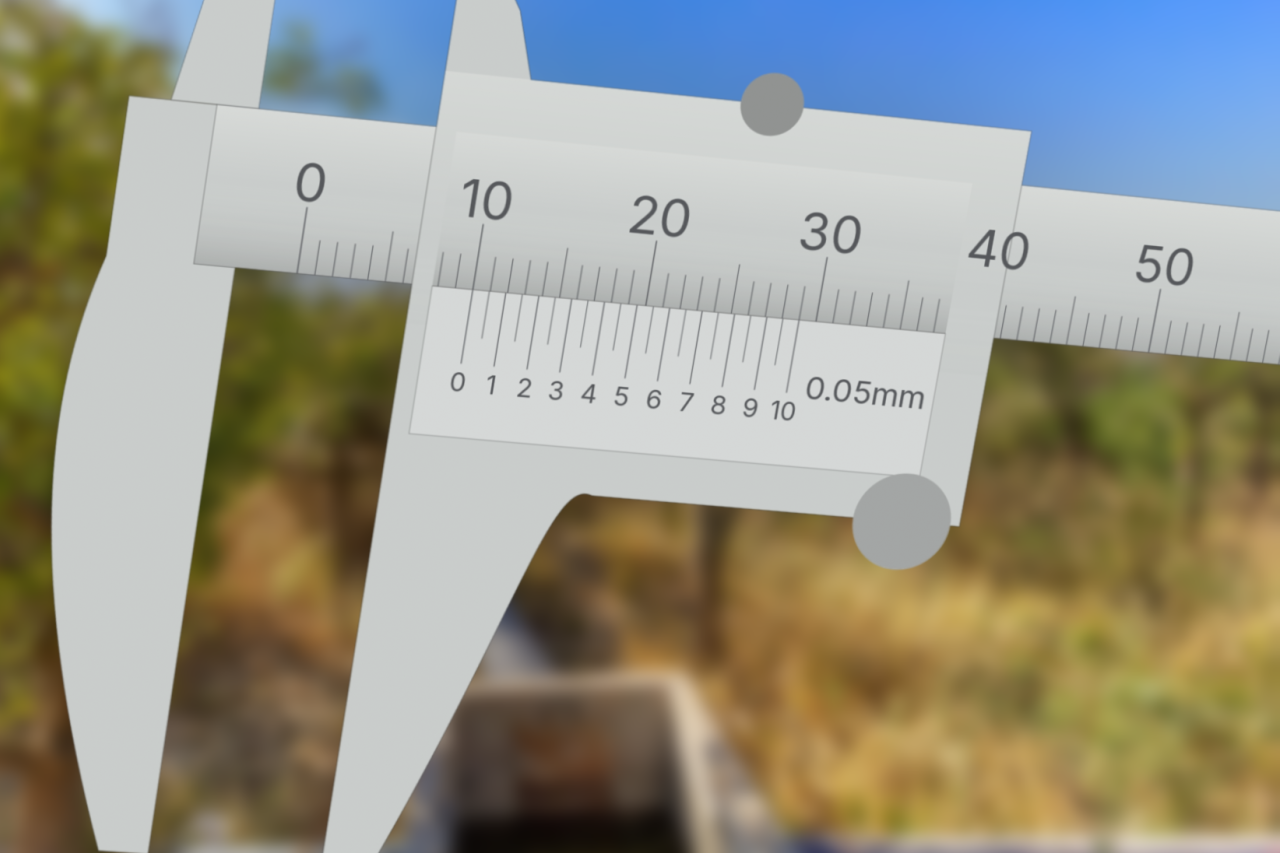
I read 10.0 mm
